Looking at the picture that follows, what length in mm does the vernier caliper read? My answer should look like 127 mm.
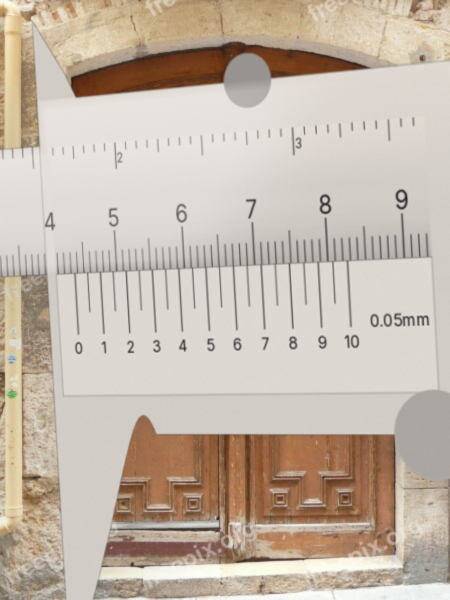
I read 43.6 mm
